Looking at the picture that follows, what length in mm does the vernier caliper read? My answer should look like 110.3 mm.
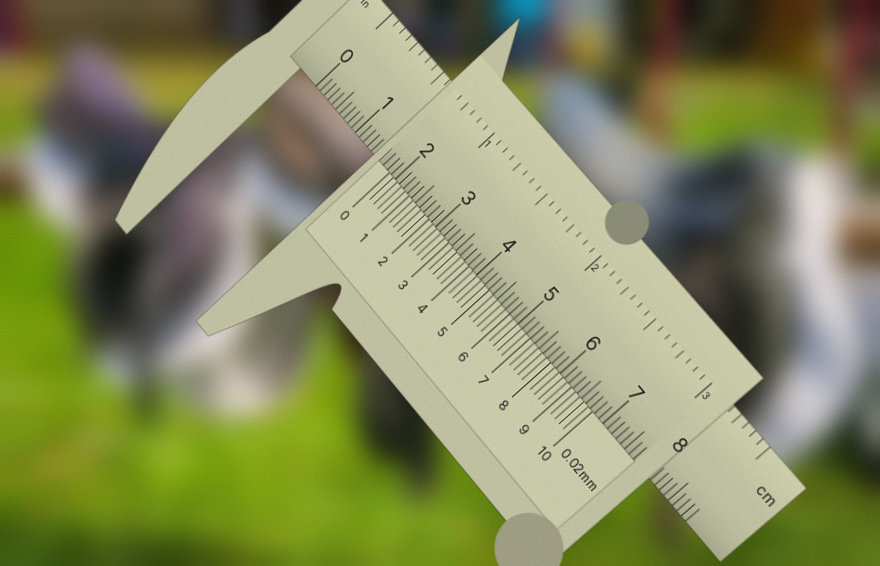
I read 18.6 mm
